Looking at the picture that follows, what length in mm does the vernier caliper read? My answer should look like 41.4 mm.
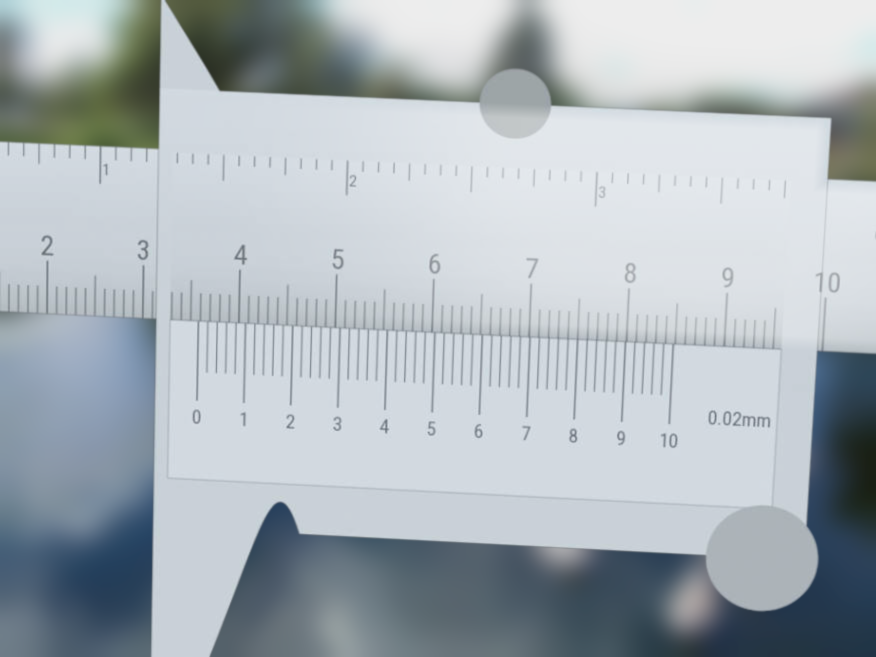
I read 35.8 mm
